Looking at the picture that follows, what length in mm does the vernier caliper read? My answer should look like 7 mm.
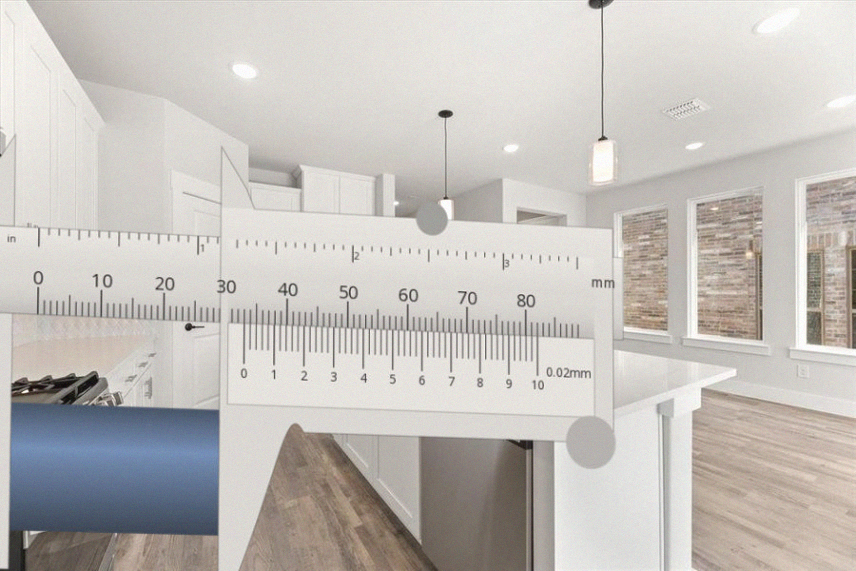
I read 33.0 mm
